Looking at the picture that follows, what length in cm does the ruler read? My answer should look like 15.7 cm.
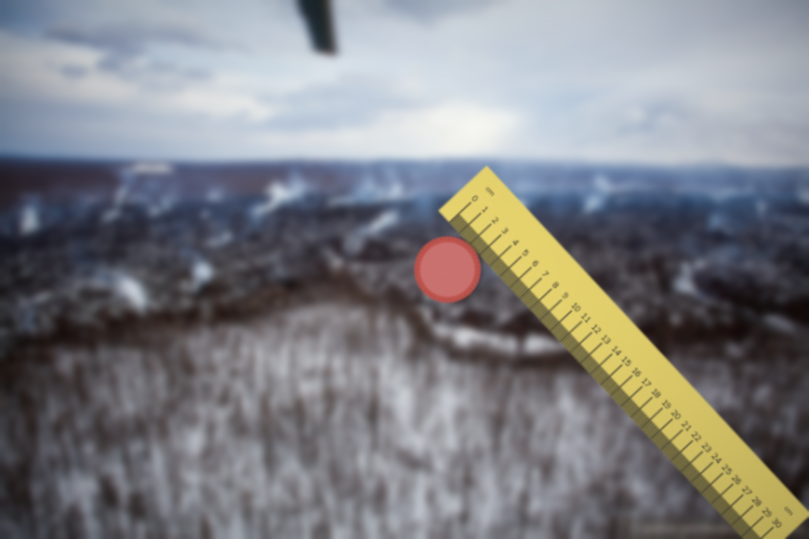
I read 4.5 cm
